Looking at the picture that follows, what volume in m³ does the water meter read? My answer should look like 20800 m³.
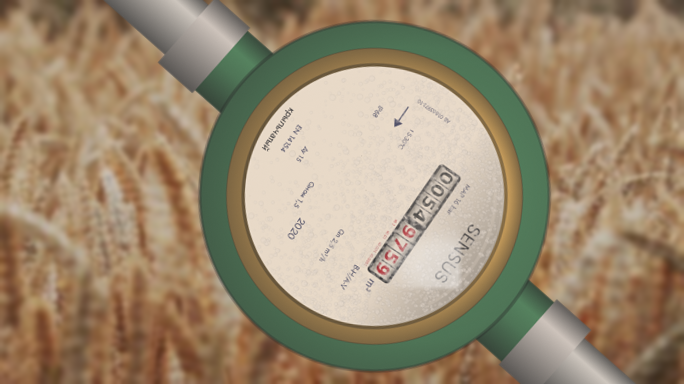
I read 54.9759 m³
